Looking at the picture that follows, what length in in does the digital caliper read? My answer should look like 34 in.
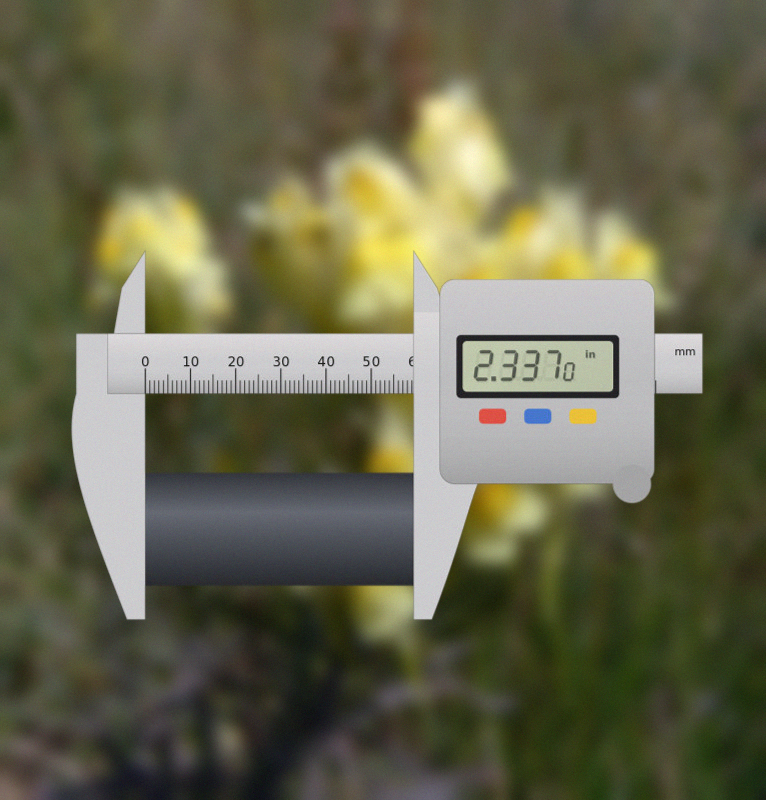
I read 2.3370 in
